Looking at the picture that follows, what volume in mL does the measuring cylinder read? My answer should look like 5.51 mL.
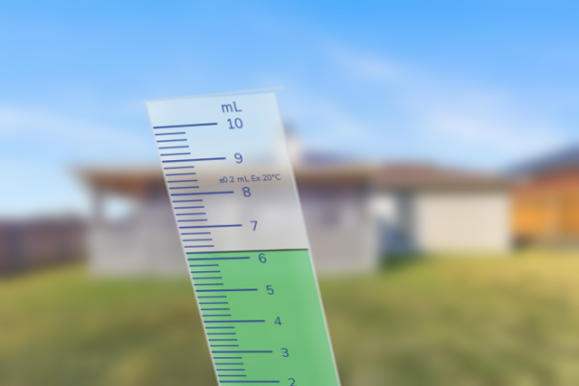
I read 6.2 mL
